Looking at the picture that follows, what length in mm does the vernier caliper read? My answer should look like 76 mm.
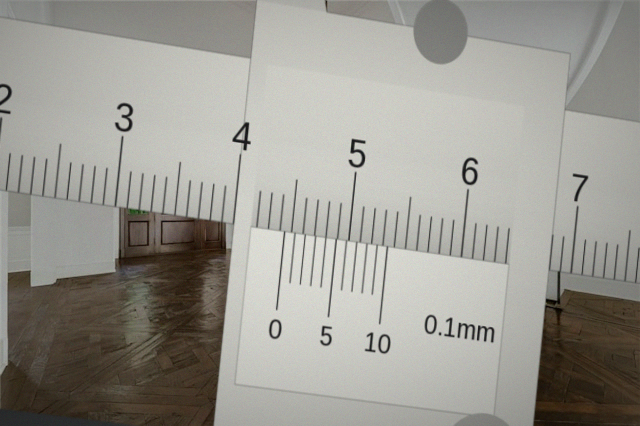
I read 44.4 mm
